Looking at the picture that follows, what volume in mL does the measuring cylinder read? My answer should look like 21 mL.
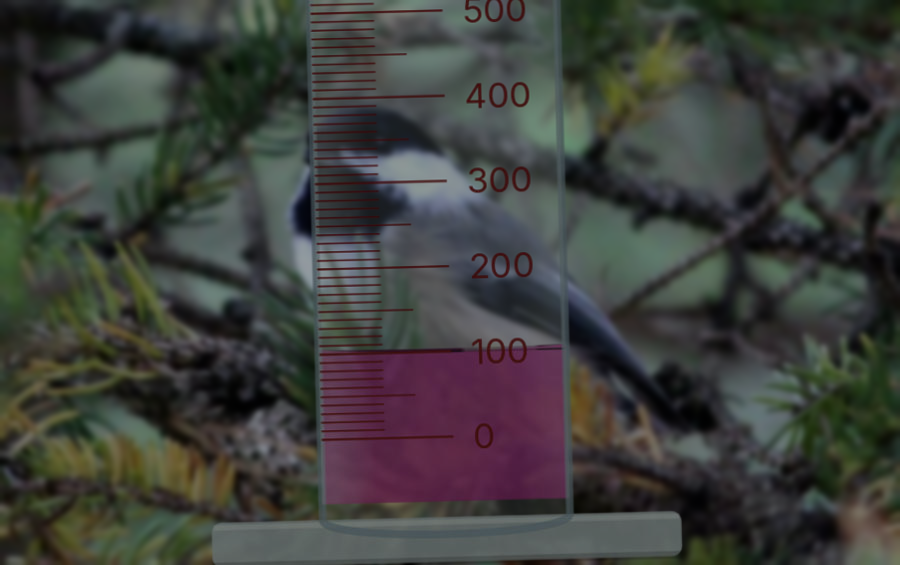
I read 100 mL
